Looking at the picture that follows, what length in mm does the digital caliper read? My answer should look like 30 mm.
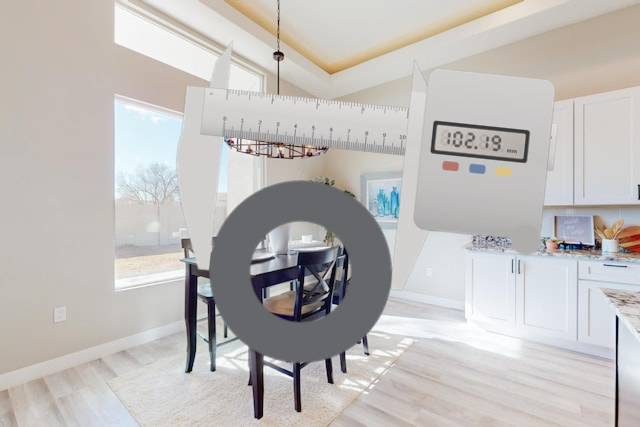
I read 102.19 mm
